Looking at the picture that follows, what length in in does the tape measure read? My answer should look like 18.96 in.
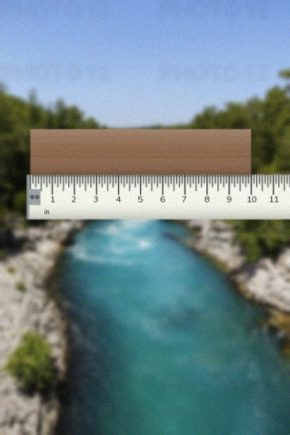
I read 10 in
